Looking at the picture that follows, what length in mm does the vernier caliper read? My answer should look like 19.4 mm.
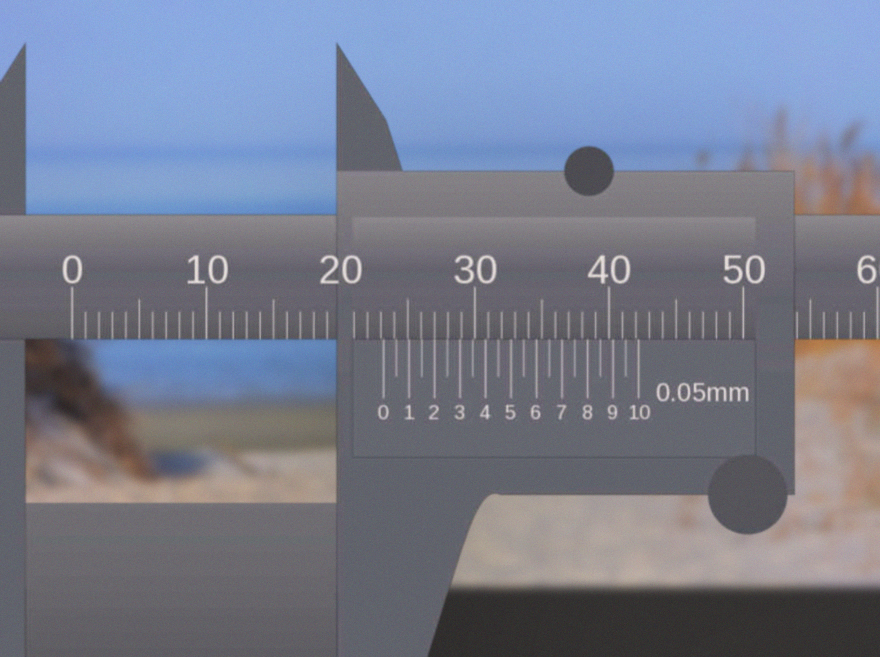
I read 23.2 mm
